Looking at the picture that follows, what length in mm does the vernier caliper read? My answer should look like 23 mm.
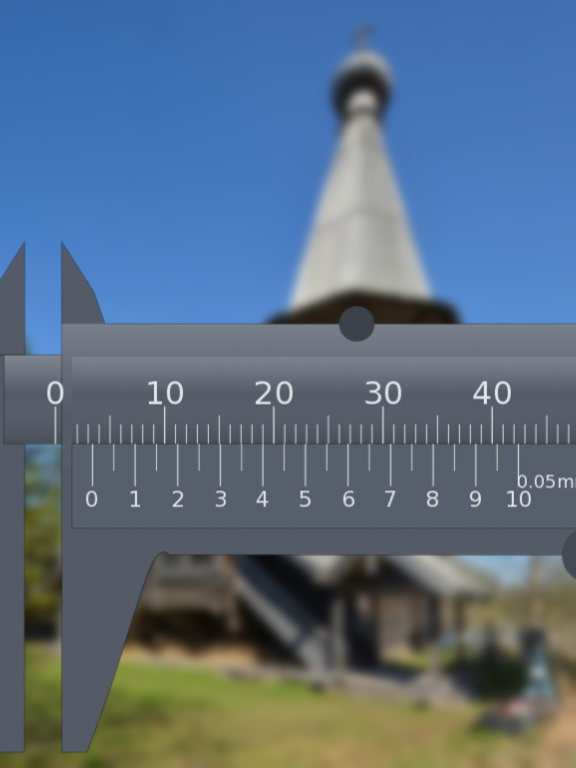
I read 3.4 mm
